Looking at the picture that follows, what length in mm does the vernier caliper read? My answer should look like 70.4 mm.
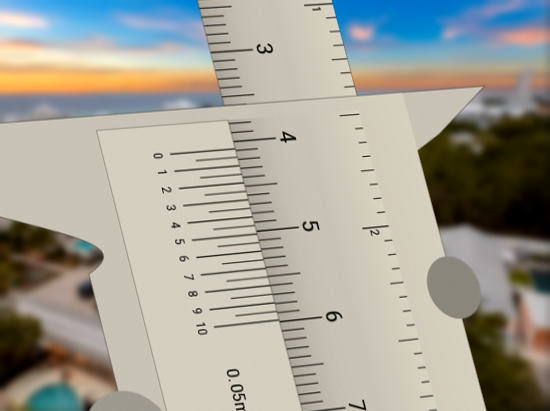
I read 40.8 mm
